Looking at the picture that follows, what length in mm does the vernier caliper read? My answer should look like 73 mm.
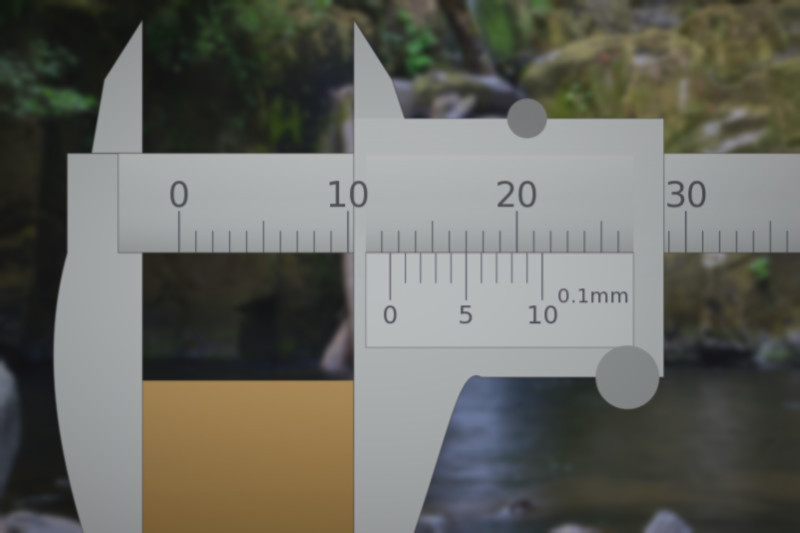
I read 12.5 mm
